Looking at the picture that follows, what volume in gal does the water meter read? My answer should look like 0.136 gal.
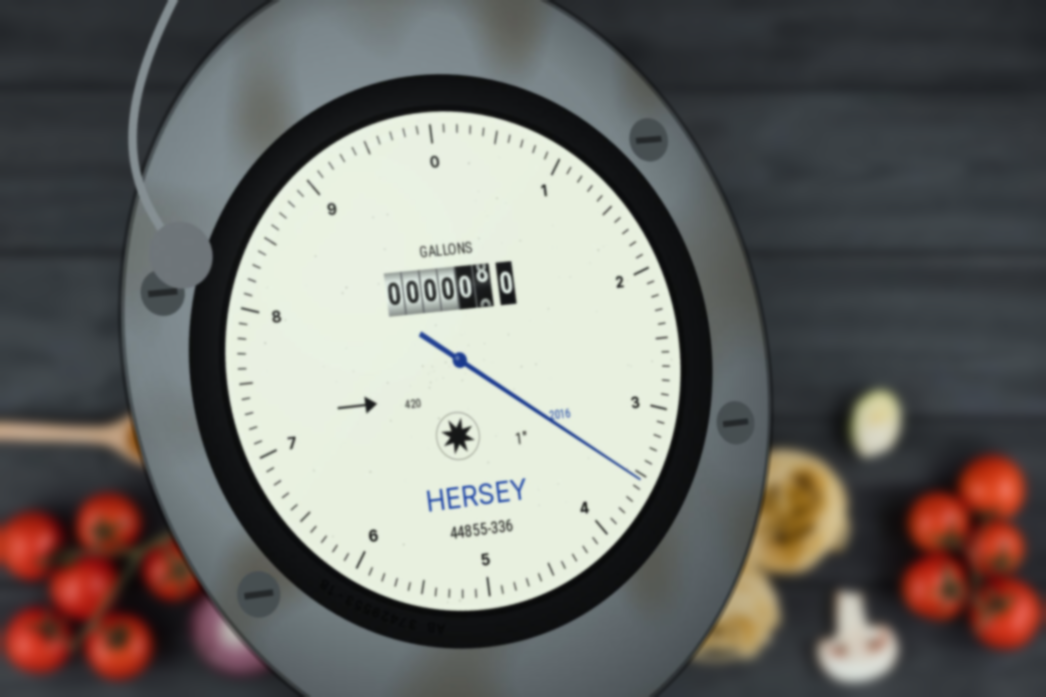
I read 83.5 gal
